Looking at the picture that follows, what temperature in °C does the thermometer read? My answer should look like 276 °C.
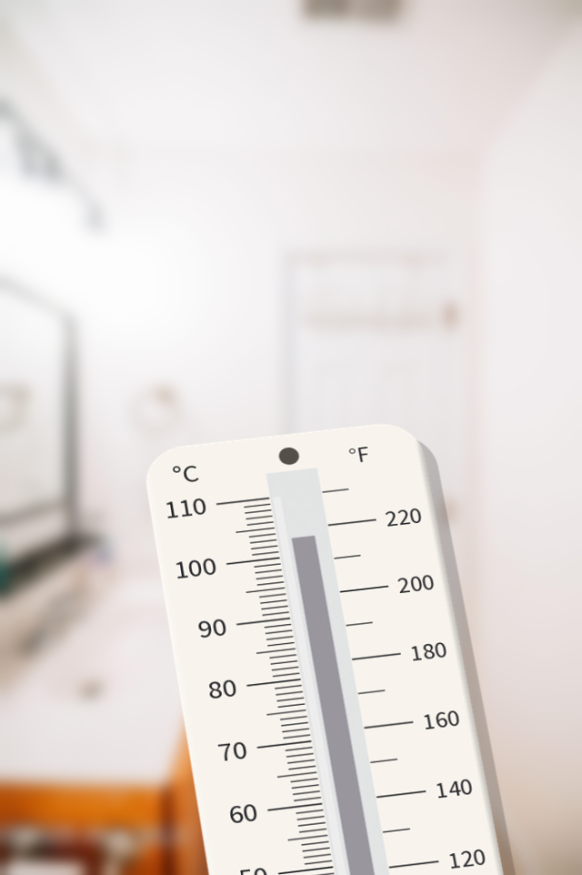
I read 103 °C
